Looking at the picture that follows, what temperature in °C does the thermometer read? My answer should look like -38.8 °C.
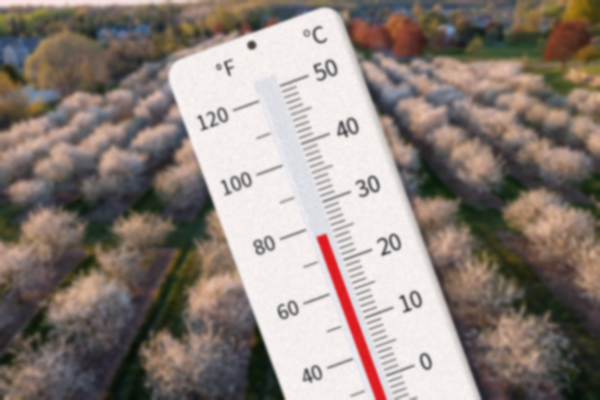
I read 25 °C
